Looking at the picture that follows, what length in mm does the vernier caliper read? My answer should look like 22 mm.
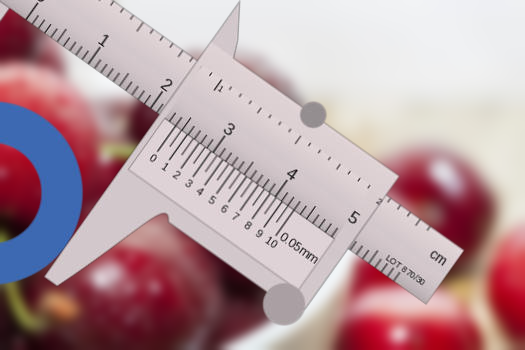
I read 24.0 mm
